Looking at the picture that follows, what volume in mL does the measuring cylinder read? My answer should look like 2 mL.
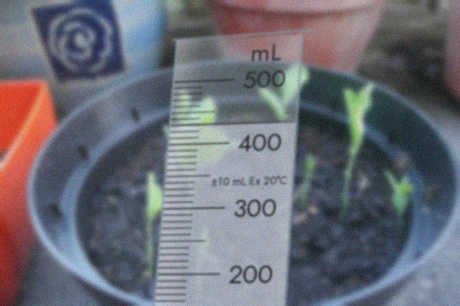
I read 430 mL
